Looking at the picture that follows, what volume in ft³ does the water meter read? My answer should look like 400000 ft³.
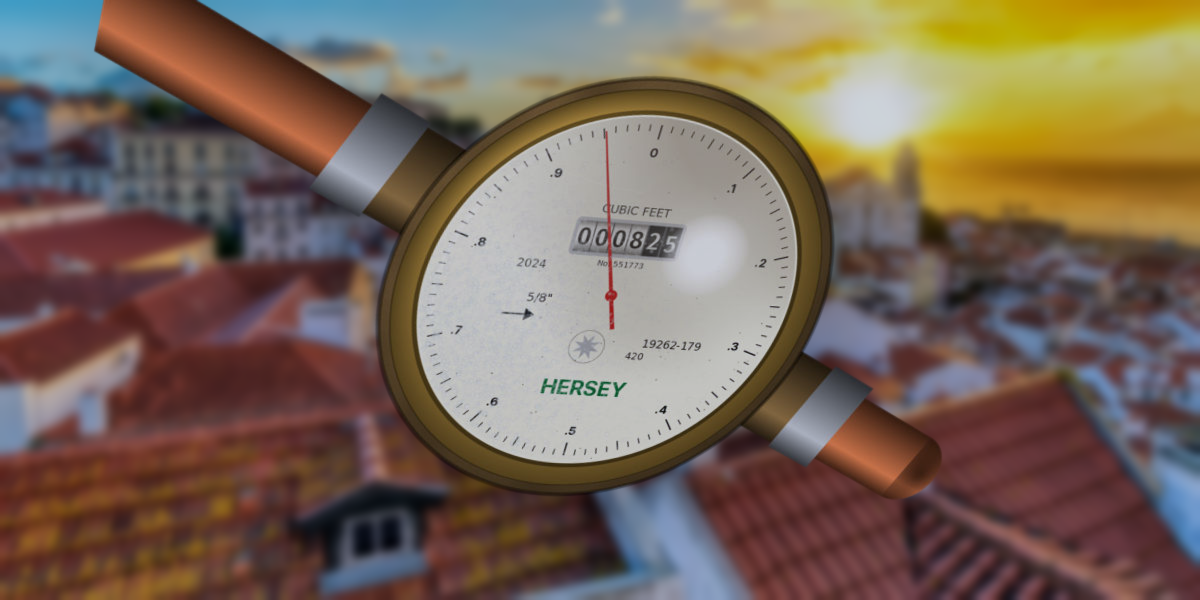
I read 824.95 ft³
